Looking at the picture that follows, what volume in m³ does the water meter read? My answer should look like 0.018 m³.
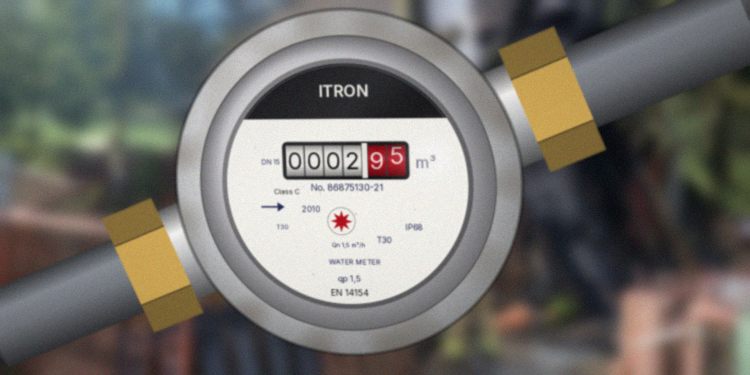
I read 2.95 m³
